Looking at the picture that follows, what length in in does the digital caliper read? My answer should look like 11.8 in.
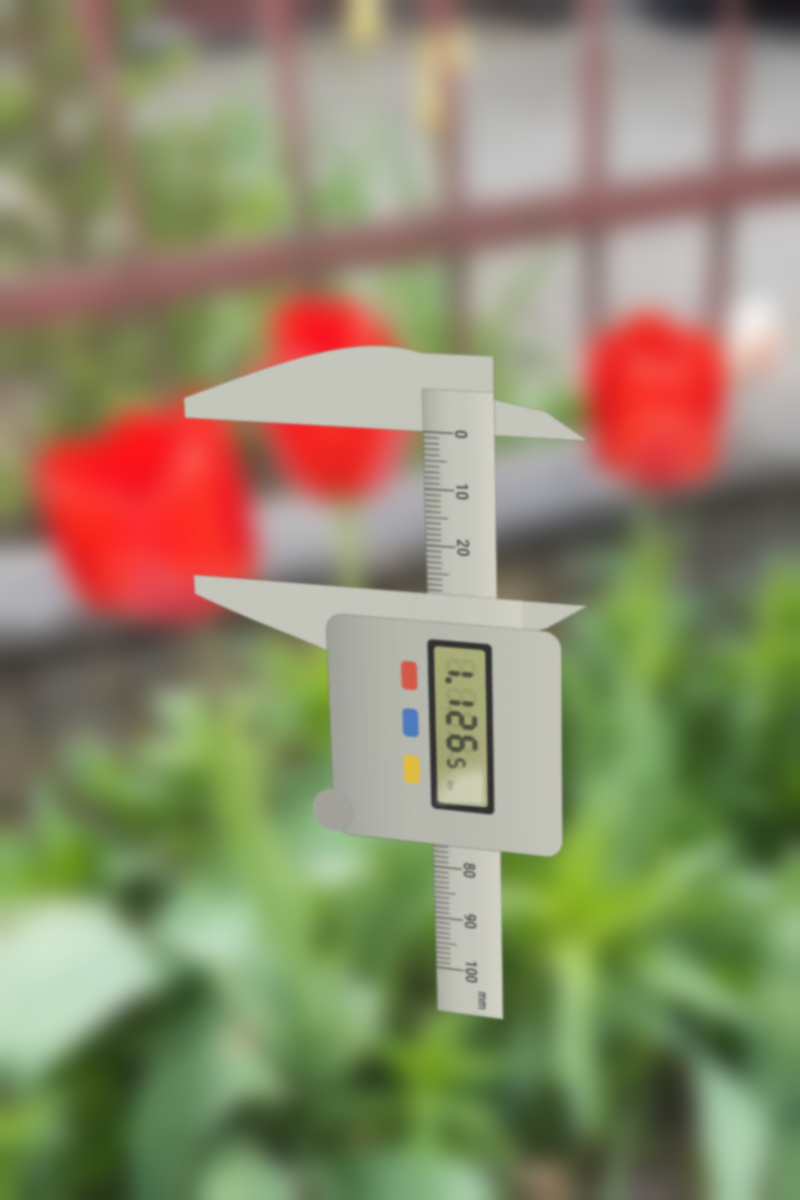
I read 1.1265 in
